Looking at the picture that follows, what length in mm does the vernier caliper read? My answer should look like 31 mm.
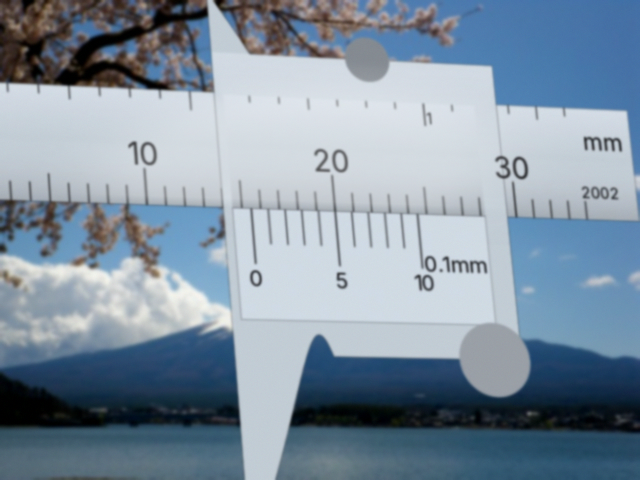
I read 15.5 mm
